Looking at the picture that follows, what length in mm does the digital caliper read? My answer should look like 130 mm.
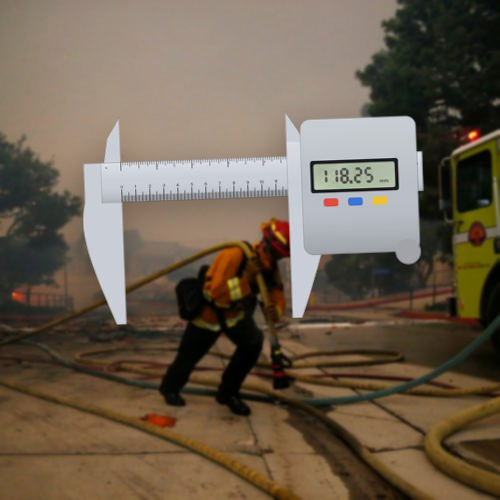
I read 118.25 mm
